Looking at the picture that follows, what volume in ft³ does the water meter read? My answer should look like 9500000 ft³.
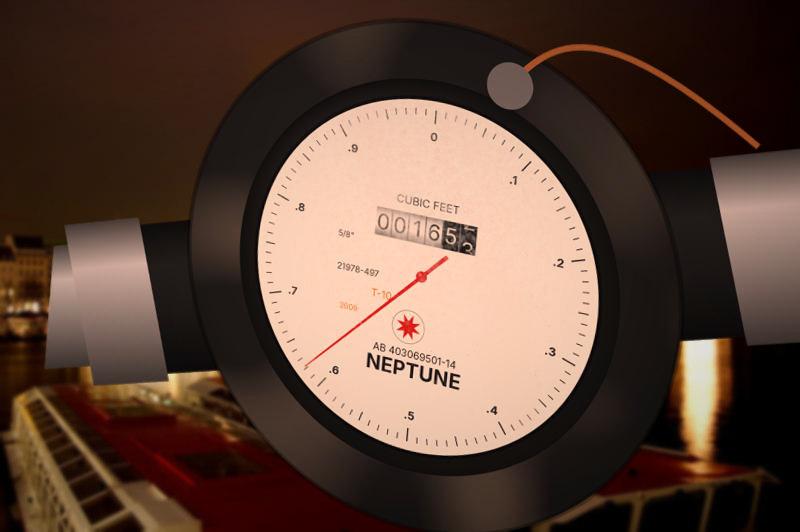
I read 1652.62 ft³
